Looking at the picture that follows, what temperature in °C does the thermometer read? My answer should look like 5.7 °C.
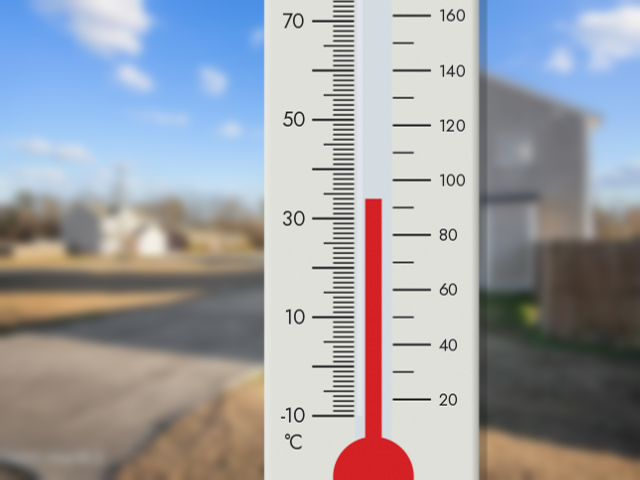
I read 34 °C
